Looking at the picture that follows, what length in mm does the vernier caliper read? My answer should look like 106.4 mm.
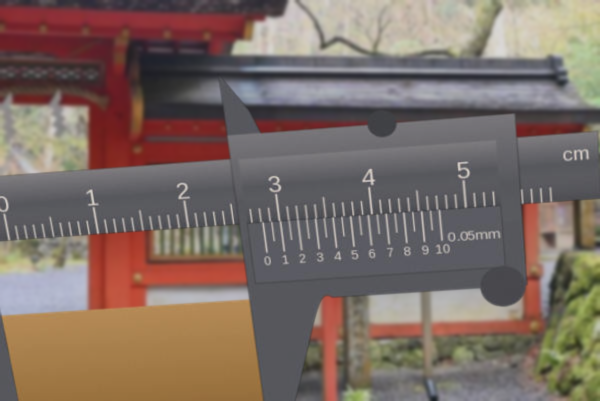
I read 28.2 mm
